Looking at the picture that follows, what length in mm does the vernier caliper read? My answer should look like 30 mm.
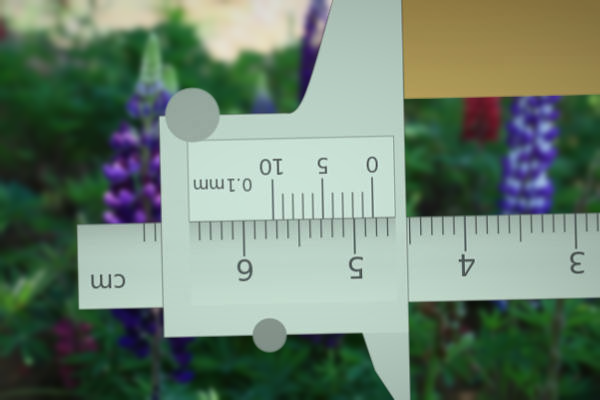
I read 48.3 mm
